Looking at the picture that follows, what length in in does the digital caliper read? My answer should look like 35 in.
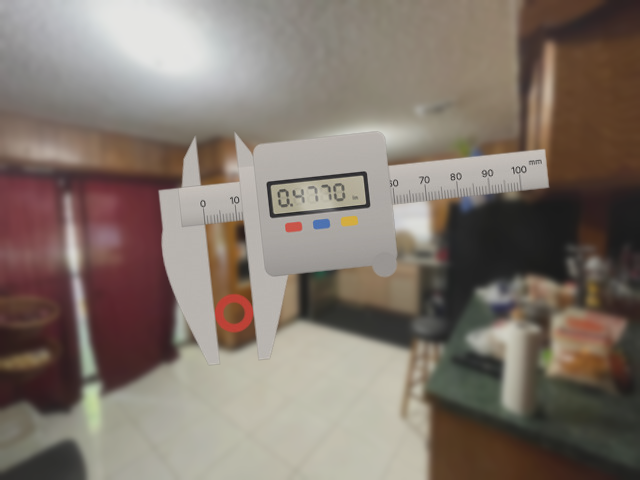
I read 0.4770 in
